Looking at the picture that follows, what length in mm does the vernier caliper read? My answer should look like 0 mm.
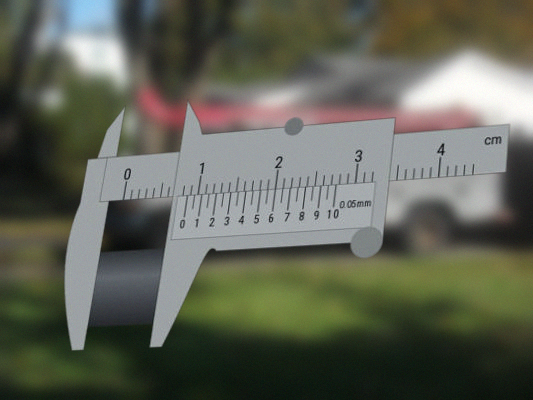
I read 8.6 mm
